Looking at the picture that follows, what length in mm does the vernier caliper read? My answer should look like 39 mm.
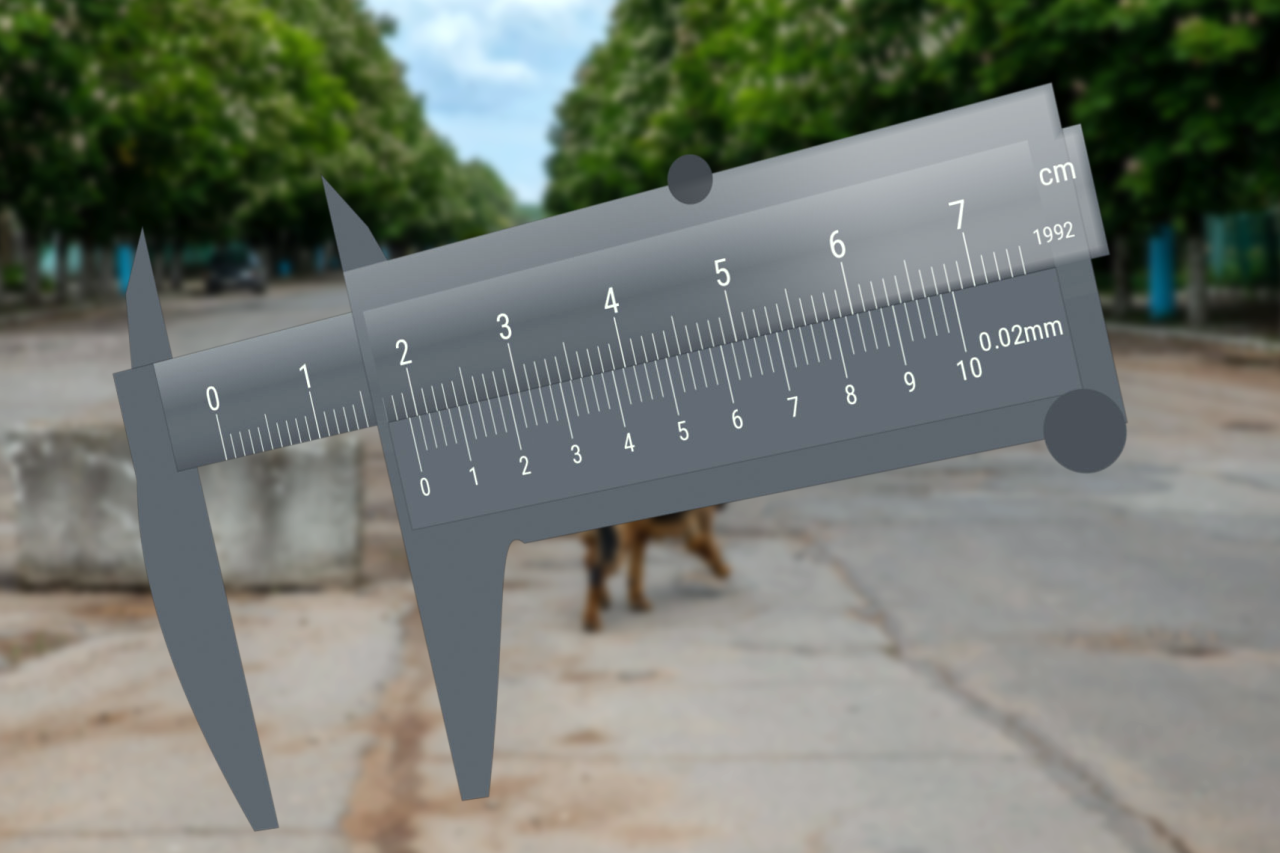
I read 19.2 mm
